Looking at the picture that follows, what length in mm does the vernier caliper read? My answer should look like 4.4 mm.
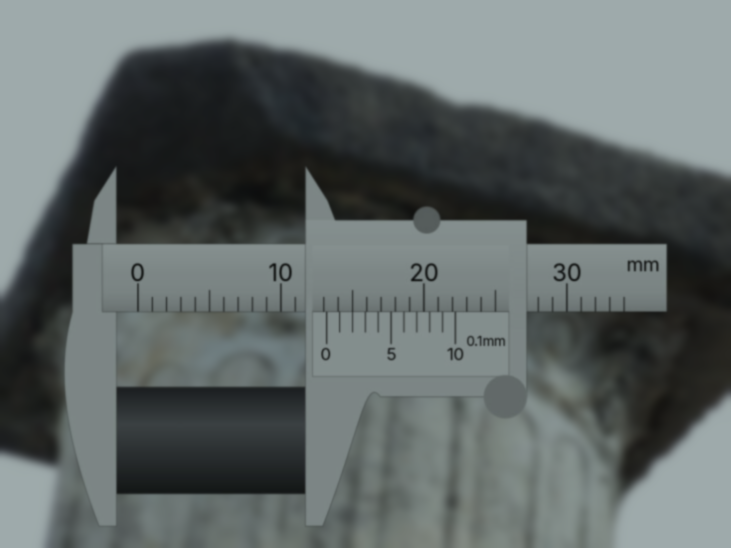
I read 13.2 mm
